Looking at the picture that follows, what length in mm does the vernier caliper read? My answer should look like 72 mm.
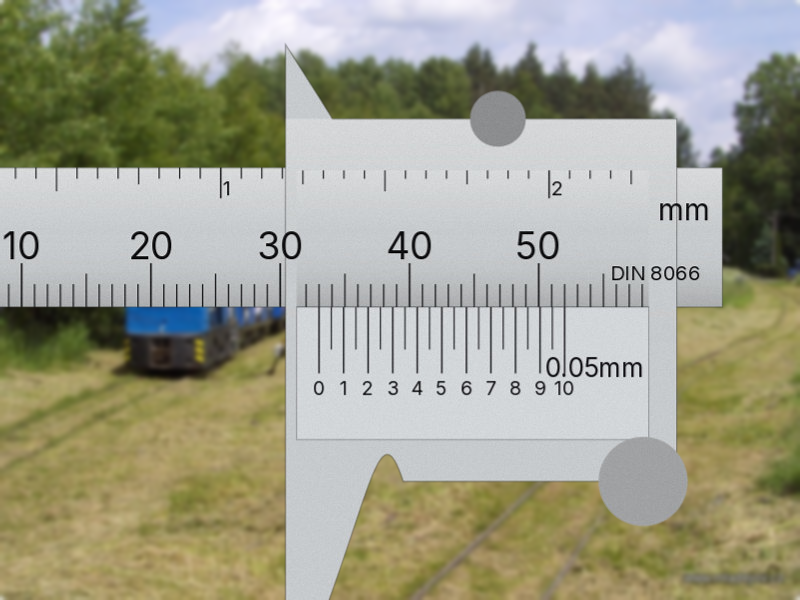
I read 33.0 mm
